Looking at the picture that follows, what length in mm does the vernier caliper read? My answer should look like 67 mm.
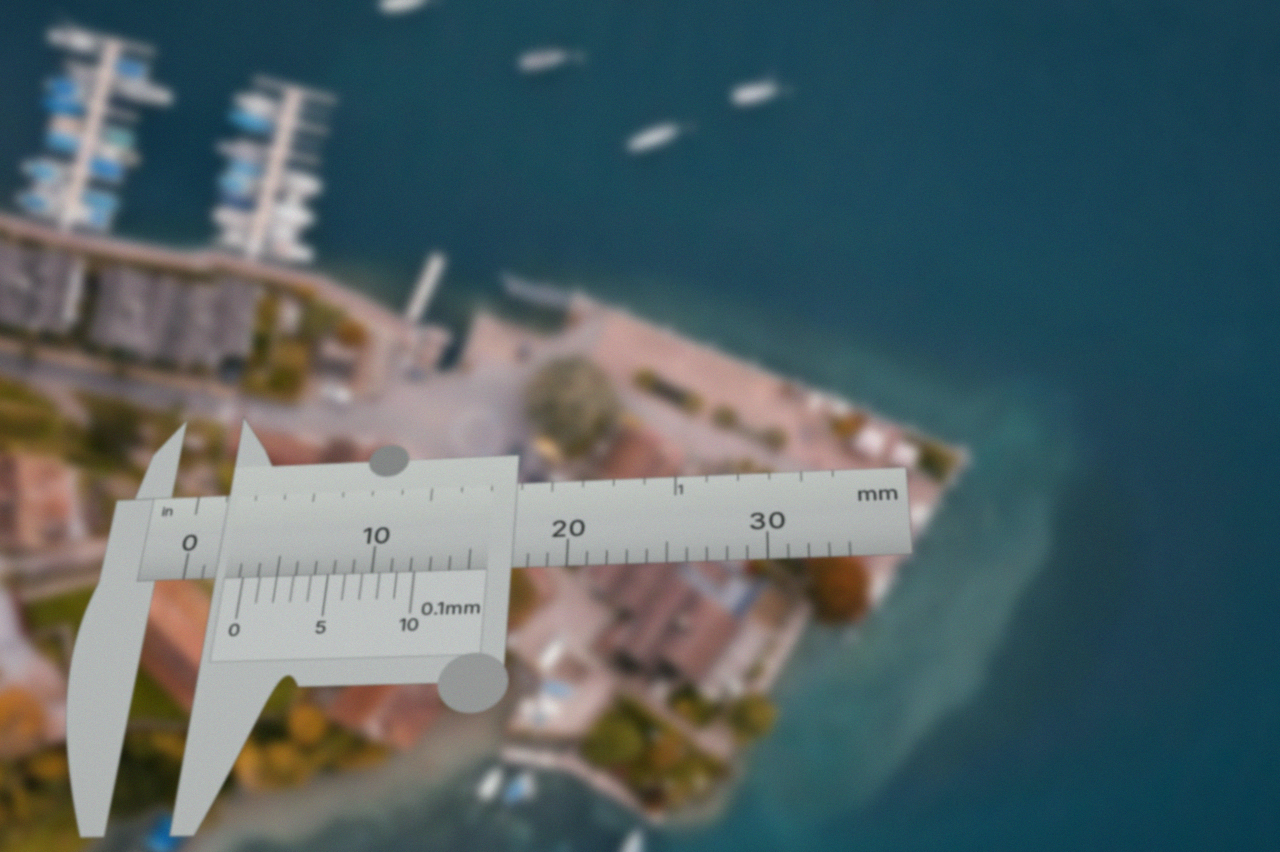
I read 3.2 mm
